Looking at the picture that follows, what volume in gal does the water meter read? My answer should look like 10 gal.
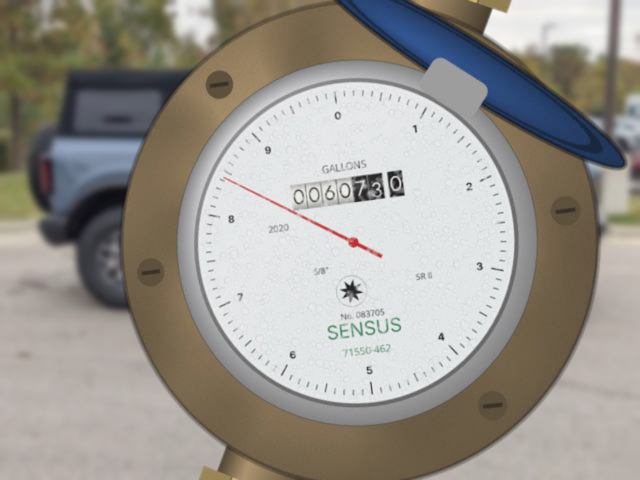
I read 60728.4 gal
